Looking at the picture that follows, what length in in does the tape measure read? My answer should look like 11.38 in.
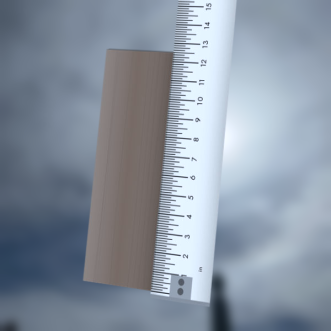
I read 12.5 in
